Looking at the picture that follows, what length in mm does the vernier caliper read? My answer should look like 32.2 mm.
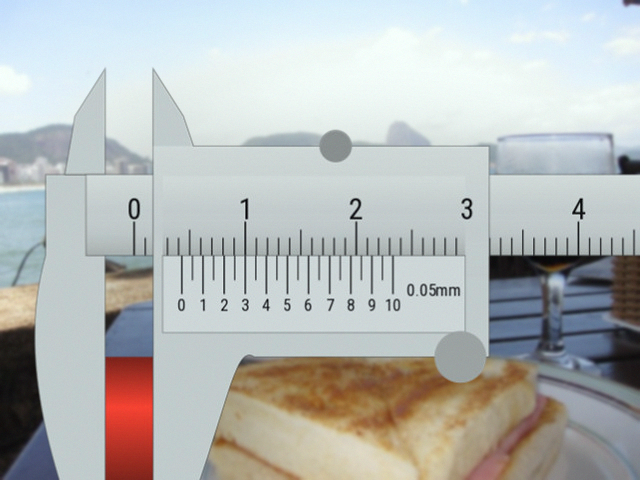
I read 4.3 mm
